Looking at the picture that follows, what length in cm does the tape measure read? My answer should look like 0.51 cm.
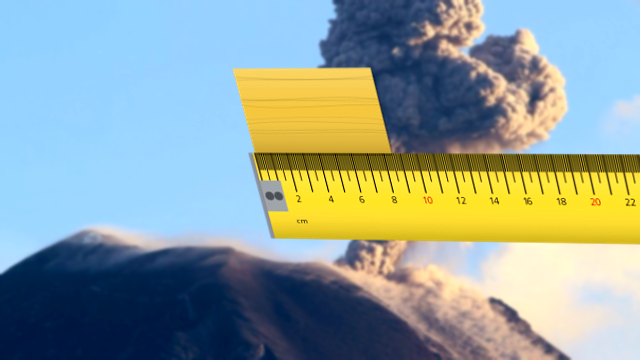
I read 8.5 cm
